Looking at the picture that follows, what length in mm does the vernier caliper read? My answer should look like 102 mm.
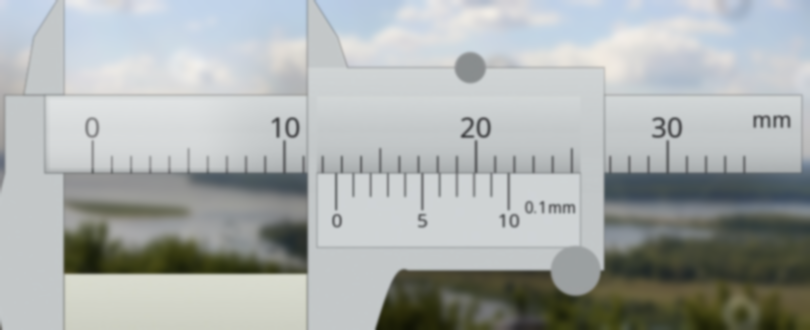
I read 12.7 mm
